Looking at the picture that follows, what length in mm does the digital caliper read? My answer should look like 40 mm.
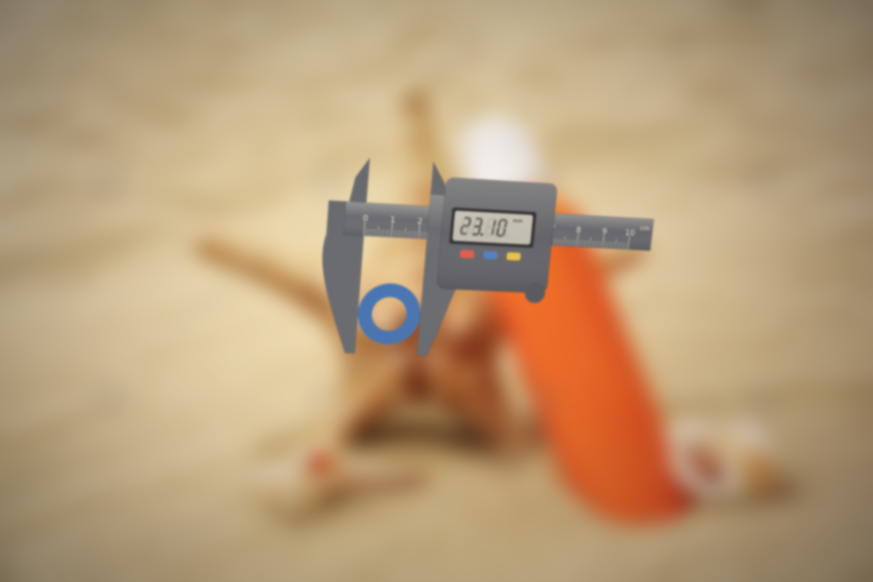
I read 23.10 mm
